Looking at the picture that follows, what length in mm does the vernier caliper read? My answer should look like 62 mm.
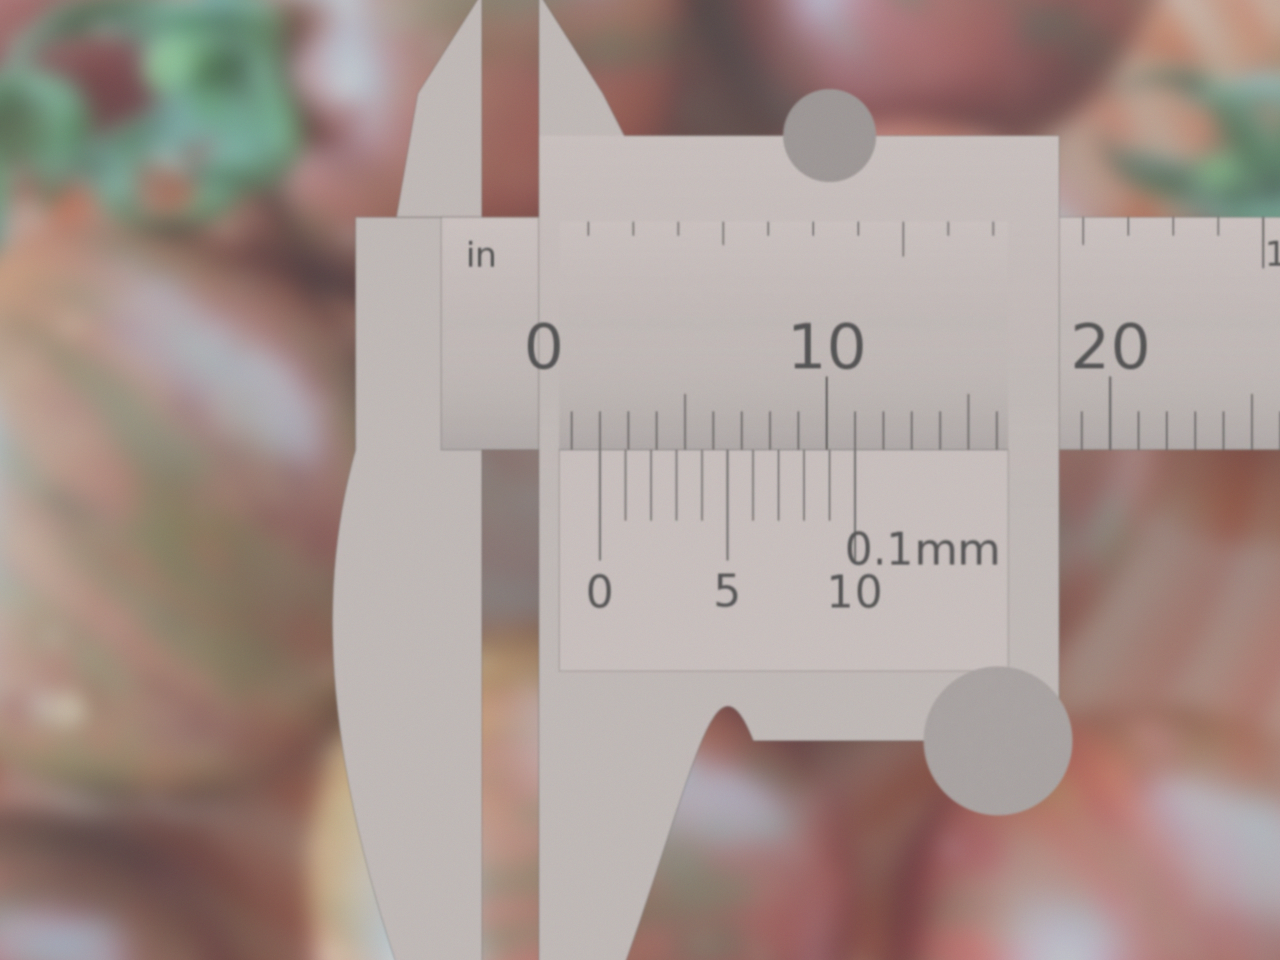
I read 2.0 mm
